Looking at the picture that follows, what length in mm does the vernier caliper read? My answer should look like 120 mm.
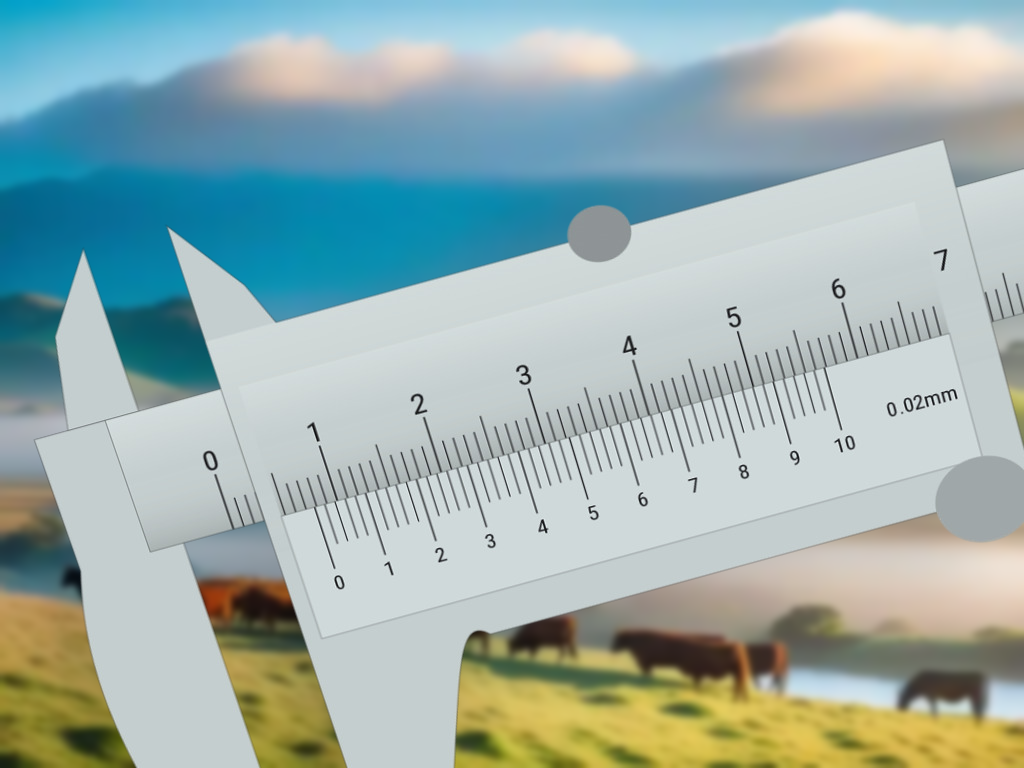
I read 7.8 mm
